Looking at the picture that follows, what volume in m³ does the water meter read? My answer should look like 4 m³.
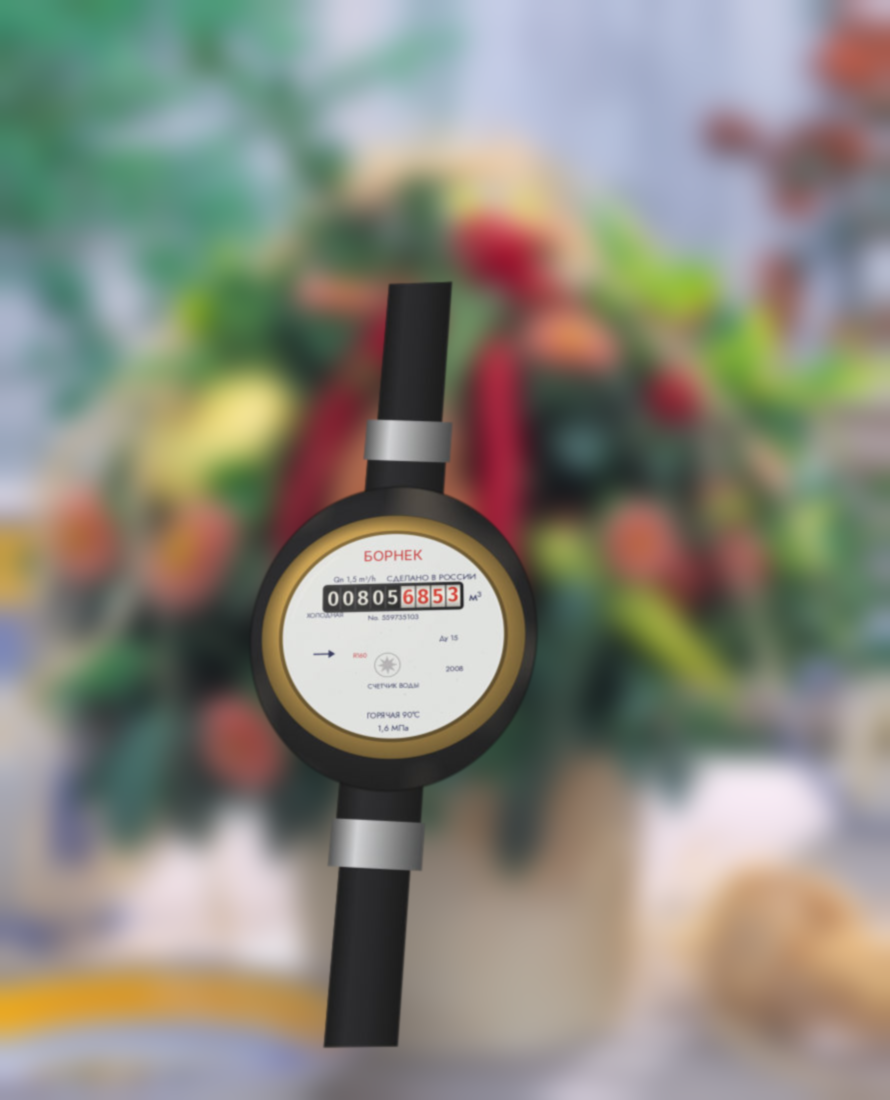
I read 805.6853 m³
